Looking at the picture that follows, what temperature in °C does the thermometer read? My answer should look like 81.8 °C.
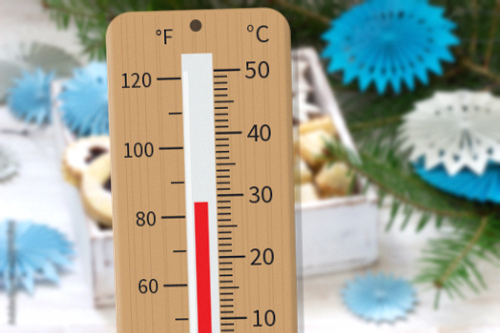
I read 29 °C
